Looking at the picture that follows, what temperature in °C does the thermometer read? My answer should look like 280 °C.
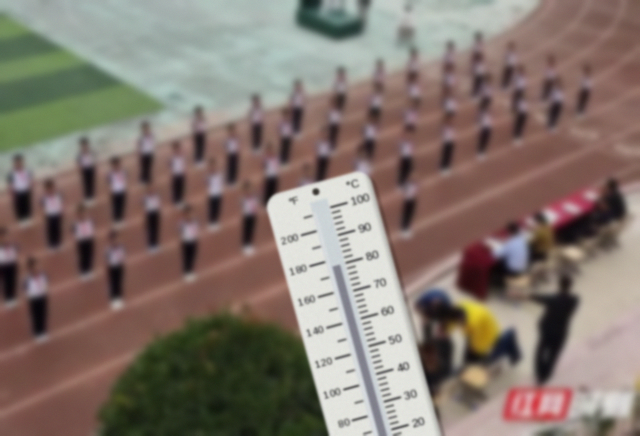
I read 80 °C
